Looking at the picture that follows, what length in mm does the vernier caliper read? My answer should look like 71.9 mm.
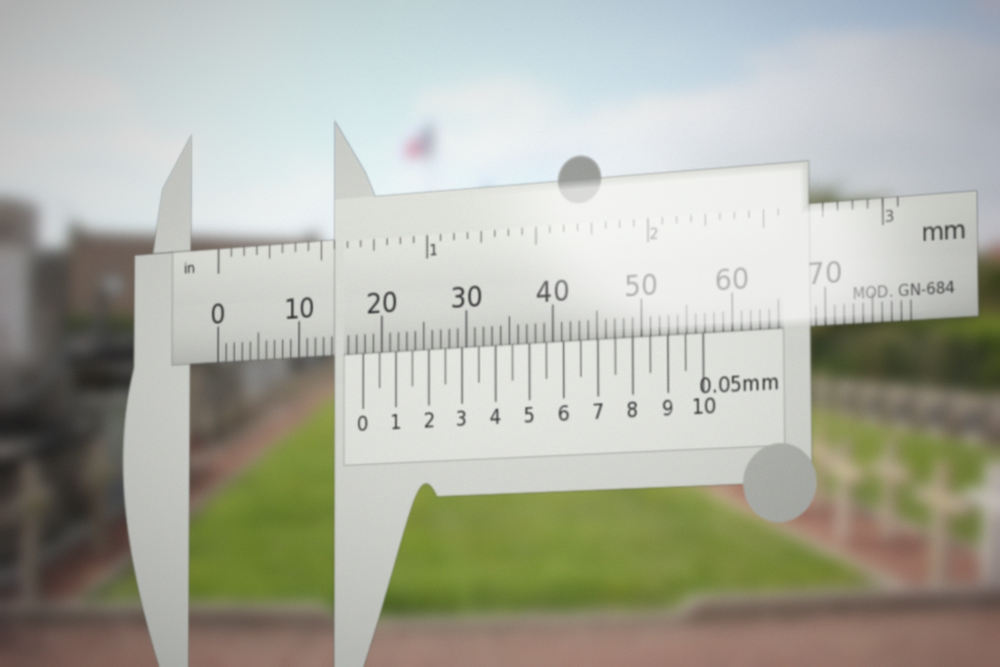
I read 17.8 mm
